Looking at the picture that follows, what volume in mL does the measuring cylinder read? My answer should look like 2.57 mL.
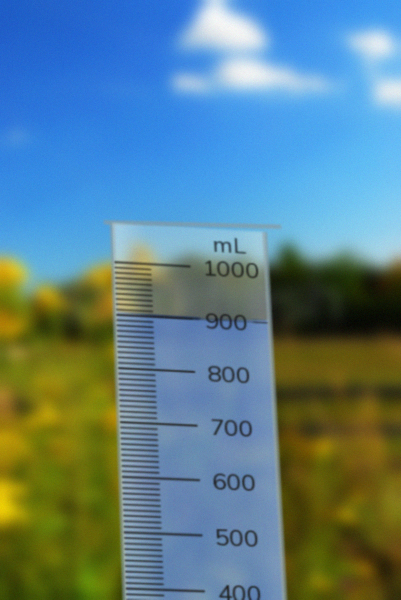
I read 900 mL
